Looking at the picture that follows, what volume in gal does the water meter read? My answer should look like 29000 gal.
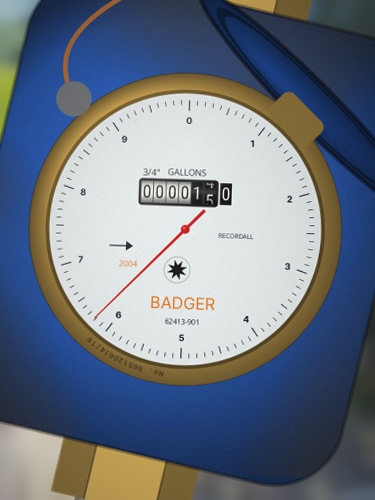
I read 146.2 gal
